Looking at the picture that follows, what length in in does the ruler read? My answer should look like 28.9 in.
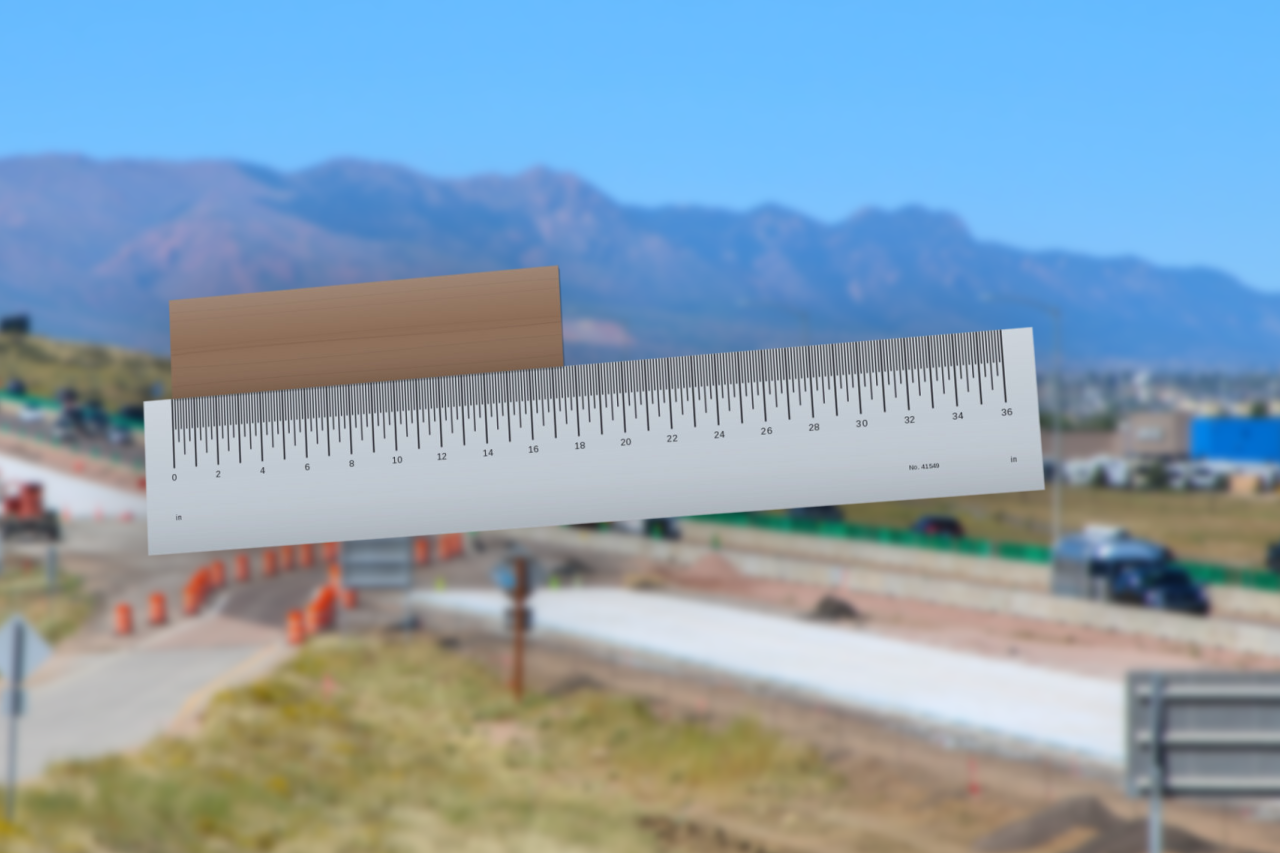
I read 17.5 in
